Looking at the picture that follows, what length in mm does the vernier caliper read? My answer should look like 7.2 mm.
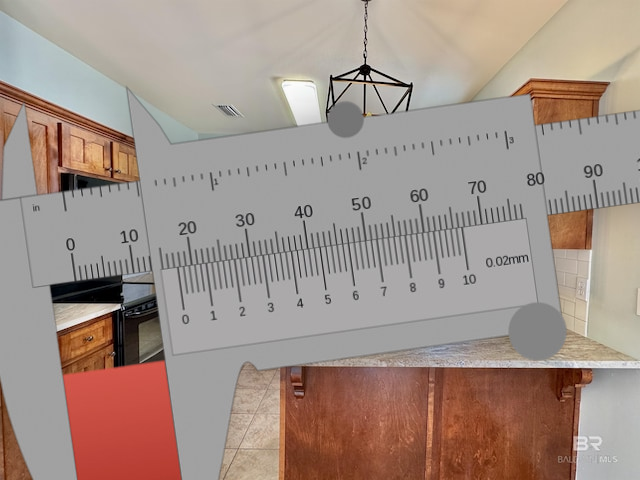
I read 17.6 mm
